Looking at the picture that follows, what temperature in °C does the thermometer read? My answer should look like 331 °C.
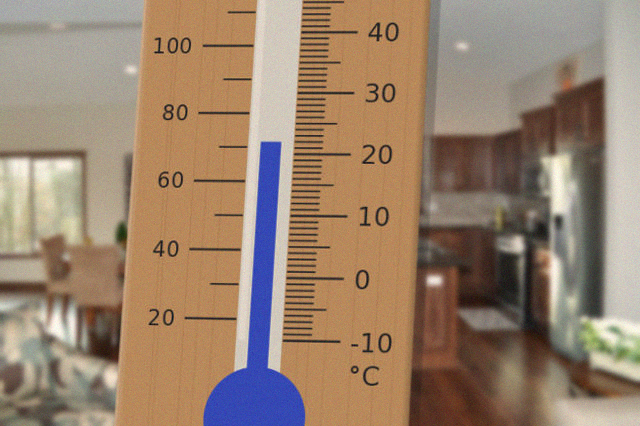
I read 22 °C
